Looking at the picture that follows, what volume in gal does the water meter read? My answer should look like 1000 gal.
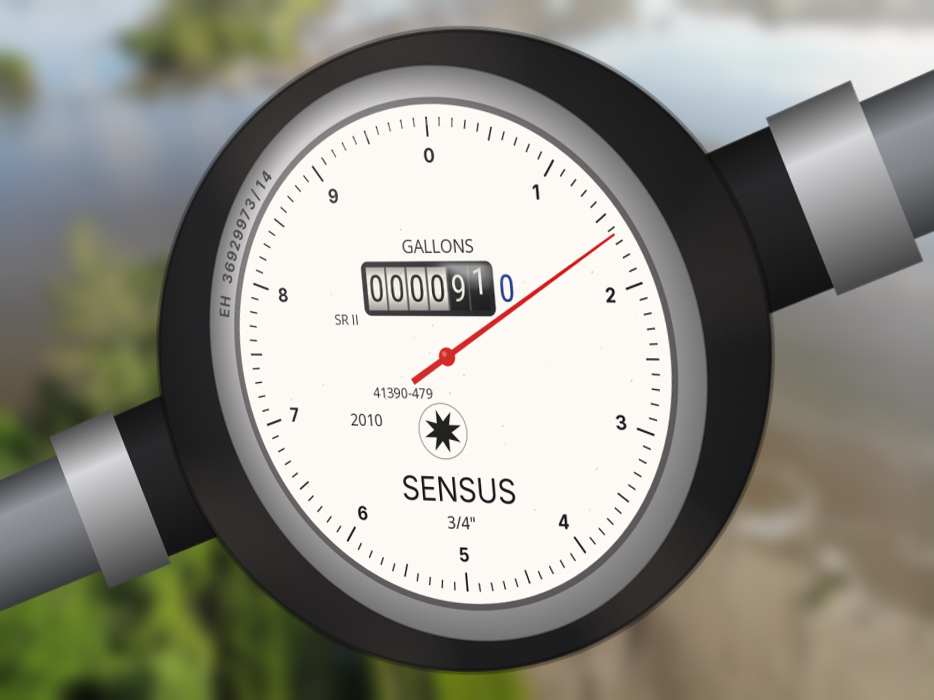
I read 911.6 gal
